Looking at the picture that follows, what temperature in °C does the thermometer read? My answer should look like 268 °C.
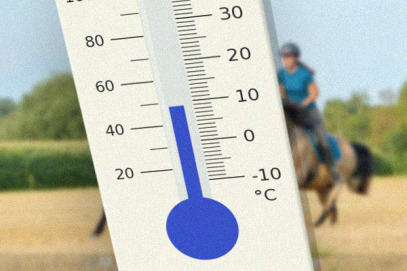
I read 9 °C
